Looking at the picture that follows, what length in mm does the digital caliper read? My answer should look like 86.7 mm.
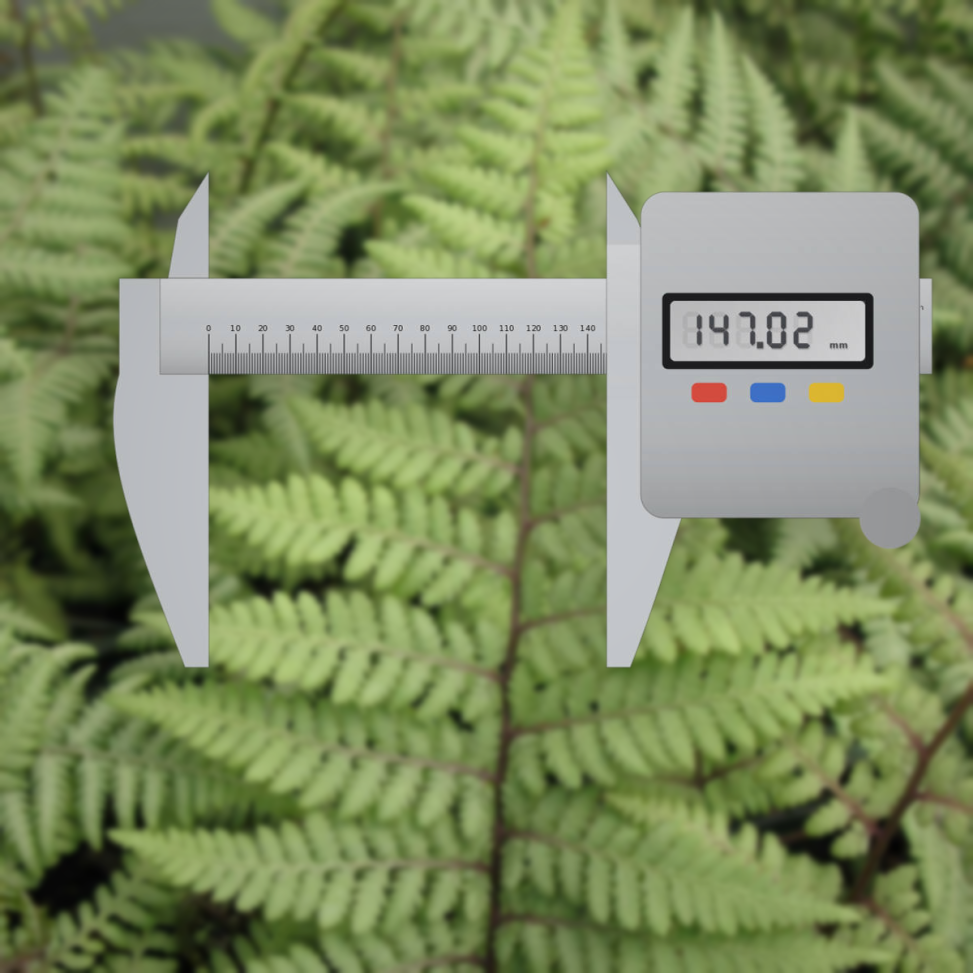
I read 147.02 mm
